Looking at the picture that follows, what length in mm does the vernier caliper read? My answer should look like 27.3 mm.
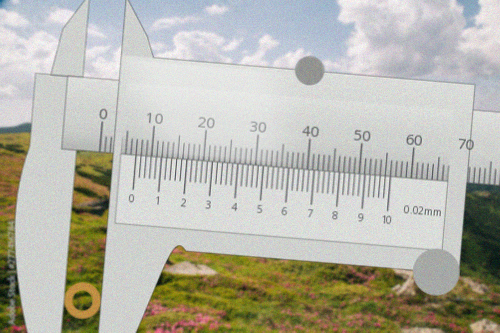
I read 7.0 mm
